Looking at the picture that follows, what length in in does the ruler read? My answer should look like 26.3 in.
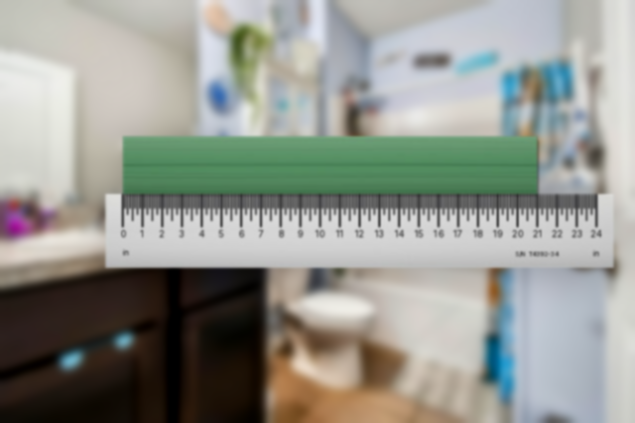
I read 21 in
